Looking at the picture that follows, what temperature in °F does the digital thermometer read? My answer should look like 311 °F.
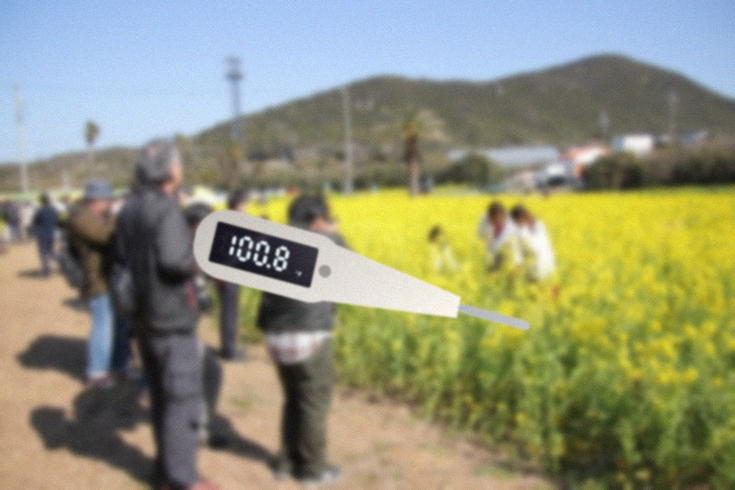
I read 100.8 °F
